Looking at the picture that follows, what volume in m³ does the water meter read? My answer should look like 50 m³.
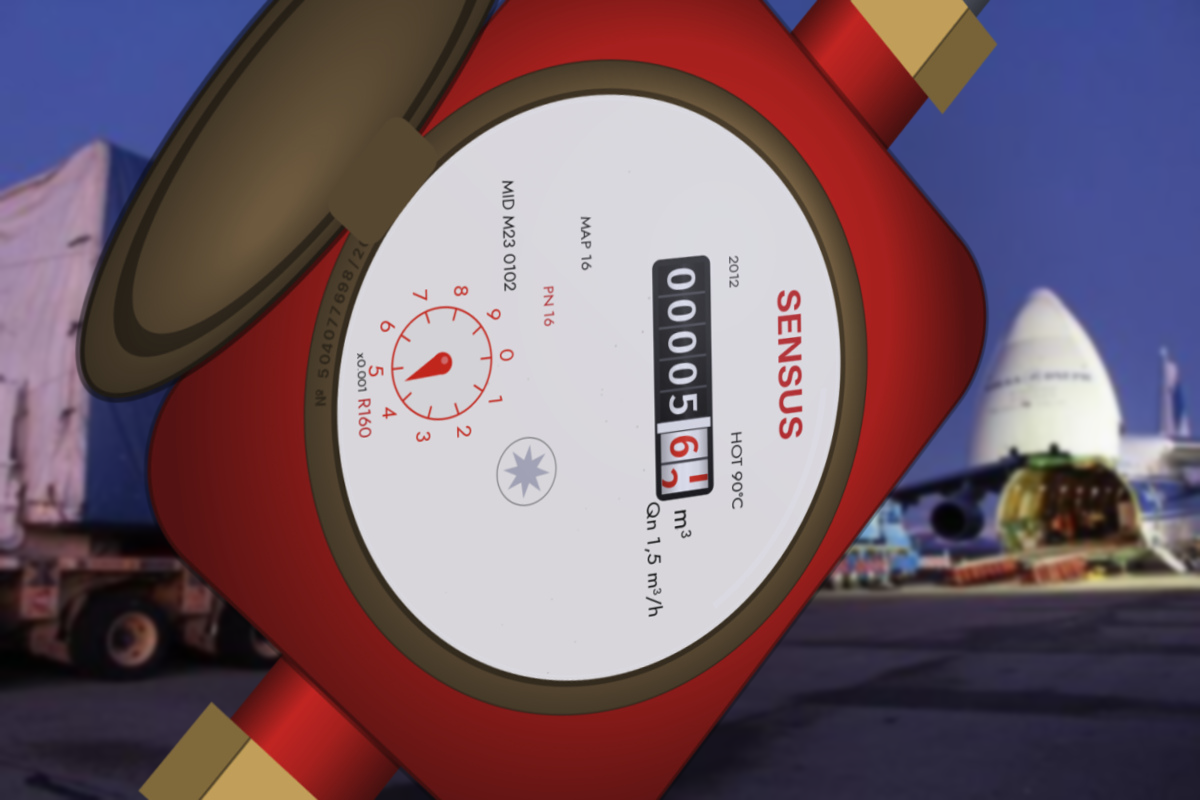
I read 5.614 m³
